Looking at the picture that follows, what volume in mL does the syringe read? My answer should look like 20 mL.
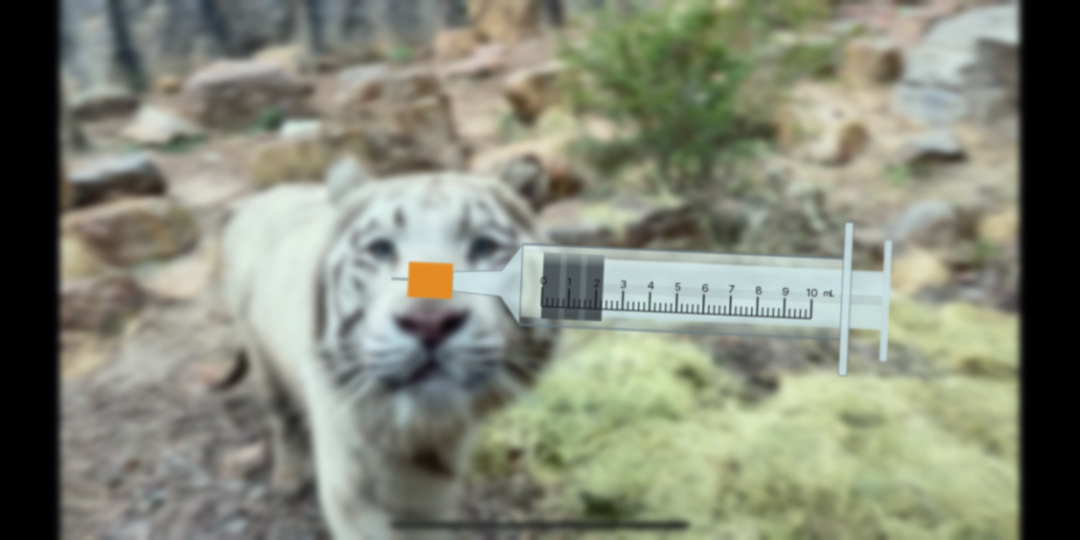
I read 0 mL
